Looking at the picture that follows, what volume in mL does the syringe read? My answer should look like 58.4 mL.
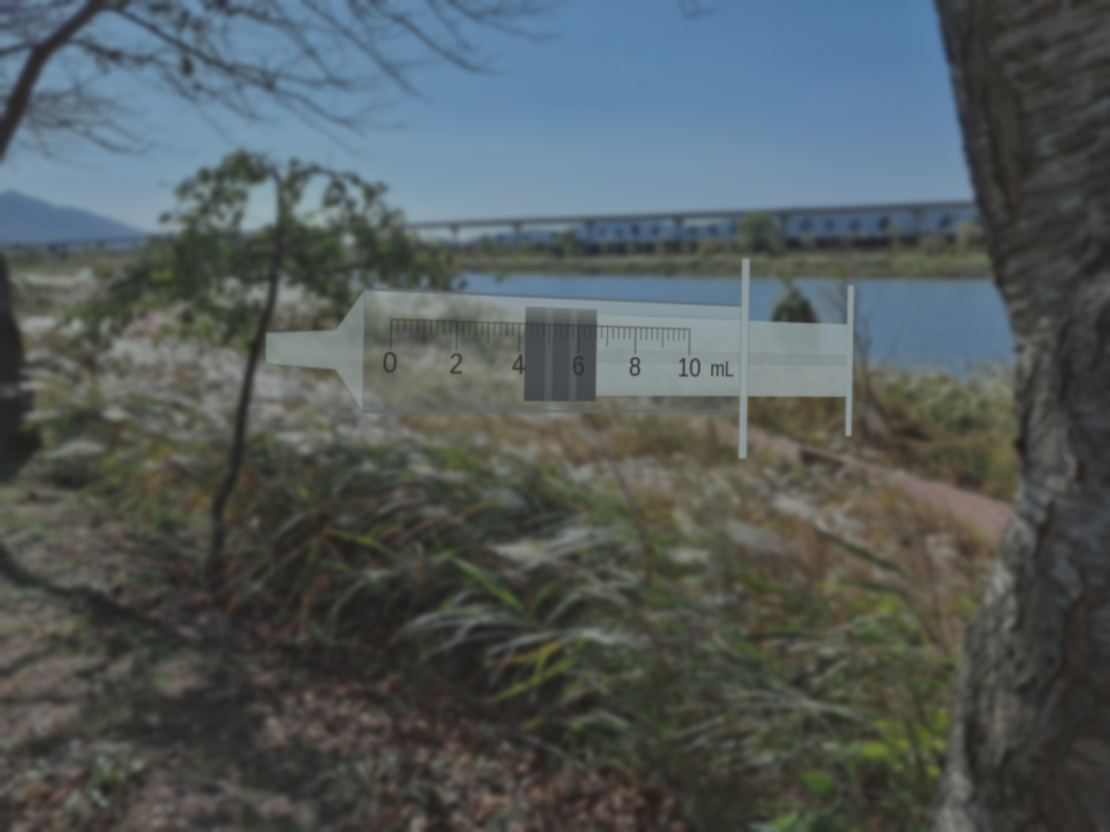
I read 4.2 mL
